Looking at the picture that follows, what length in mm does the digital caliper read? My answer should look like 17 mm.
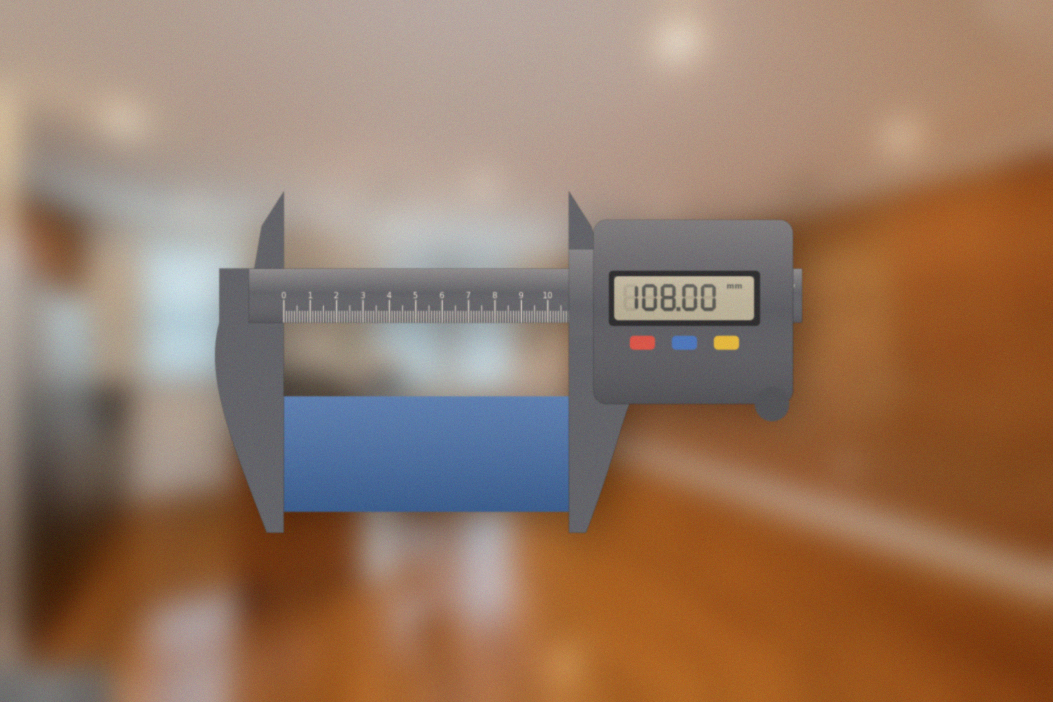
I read 108.00 mm
